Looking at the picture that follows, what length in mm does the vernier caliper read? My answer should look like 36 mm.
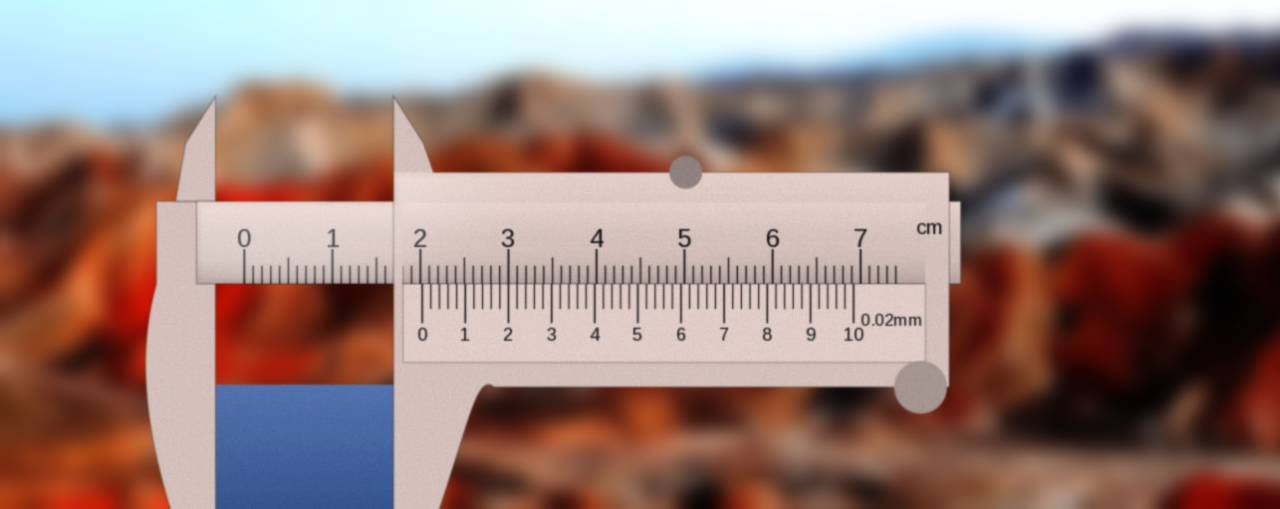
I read 20.2 mm
